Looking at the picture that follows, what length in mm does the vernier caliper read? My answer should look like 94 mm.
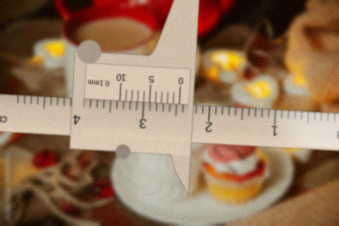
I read 24.6 mm
